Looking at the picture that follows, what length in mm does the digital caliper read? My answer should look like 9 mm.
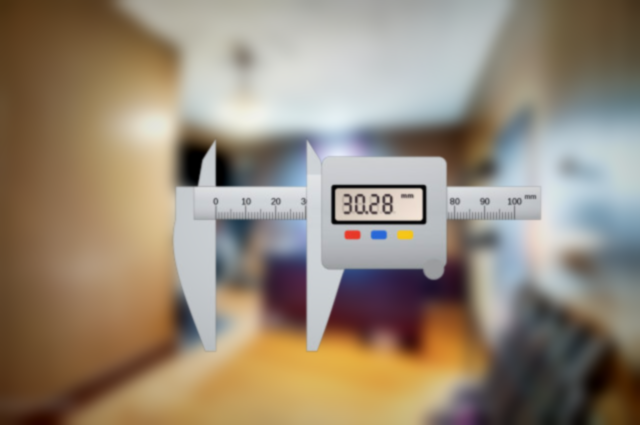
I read 30.28 mm
